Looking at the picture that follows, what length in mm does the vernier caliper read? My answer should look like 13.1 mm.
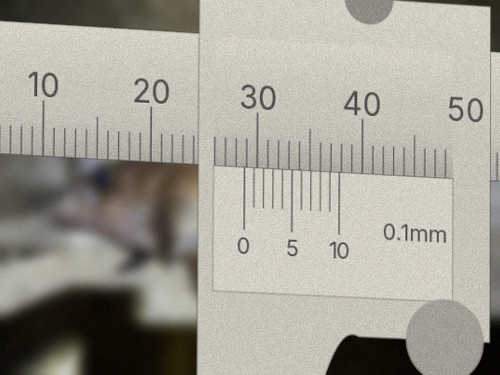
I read 28.8 mm
